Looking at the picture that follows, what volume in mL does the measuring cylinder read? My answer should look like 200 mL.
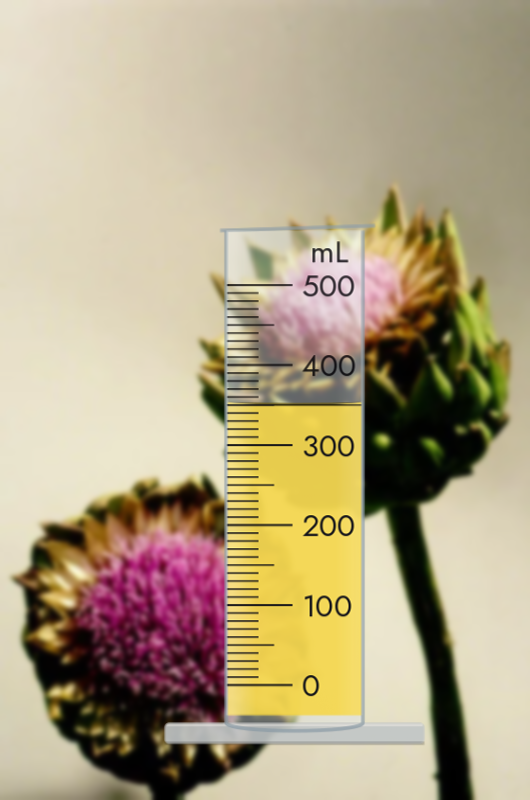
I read 350 mL
